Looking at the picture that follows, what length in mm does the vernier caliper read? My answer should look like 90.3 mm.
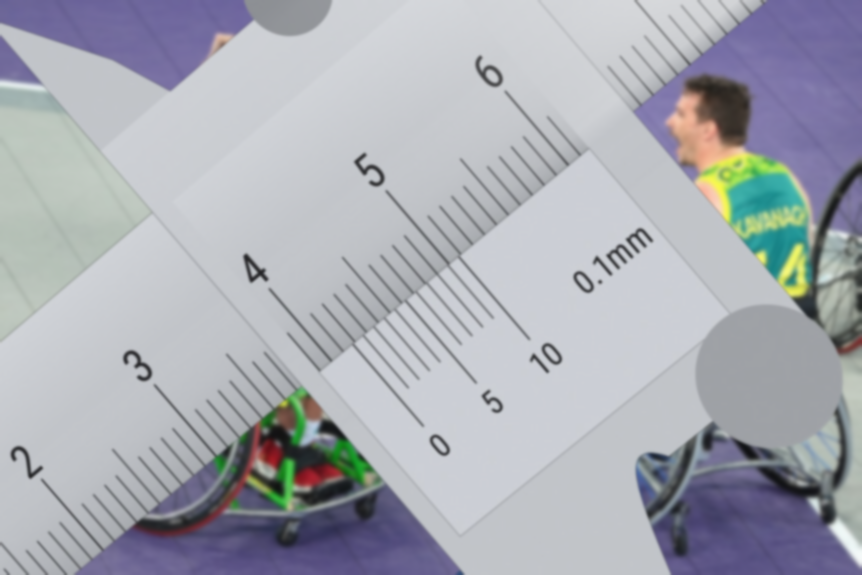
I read 41.8 mm
